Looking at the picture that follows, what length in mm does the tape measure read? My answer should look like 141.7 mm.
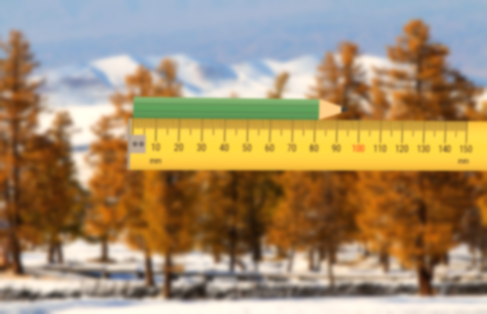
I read 95 mm
